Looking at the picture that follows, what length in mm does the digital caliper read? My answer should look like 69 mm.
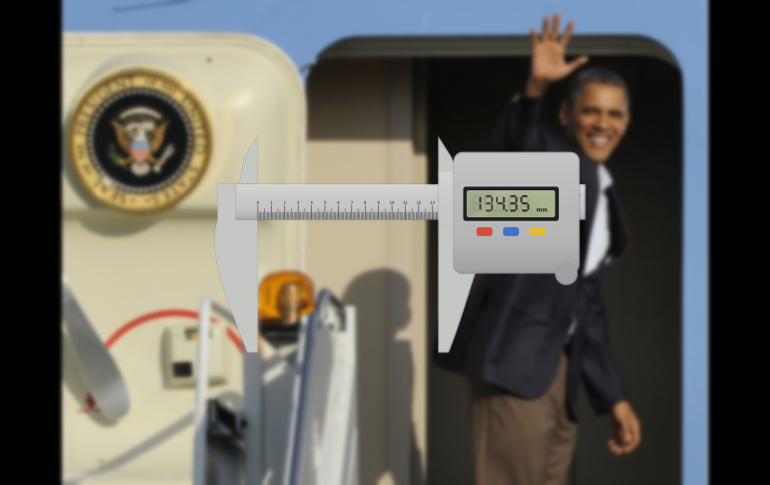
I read 134.35 mm
